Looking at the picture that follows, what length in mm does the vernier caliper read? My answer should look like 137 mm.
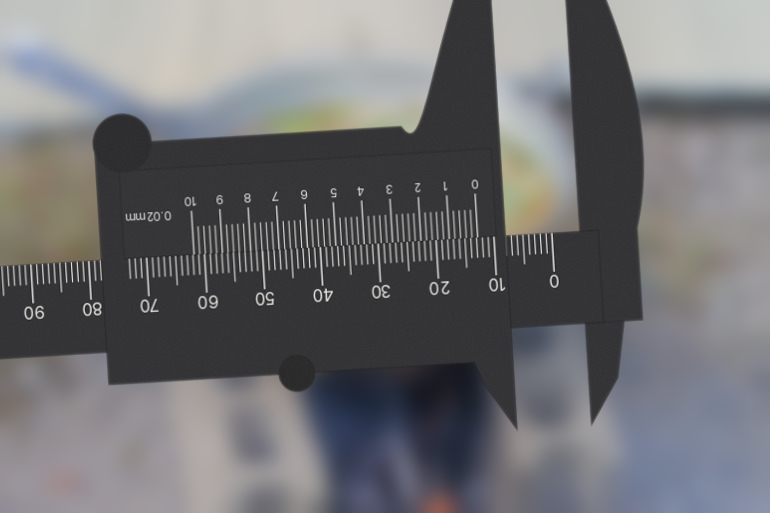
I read 12.8 mm
